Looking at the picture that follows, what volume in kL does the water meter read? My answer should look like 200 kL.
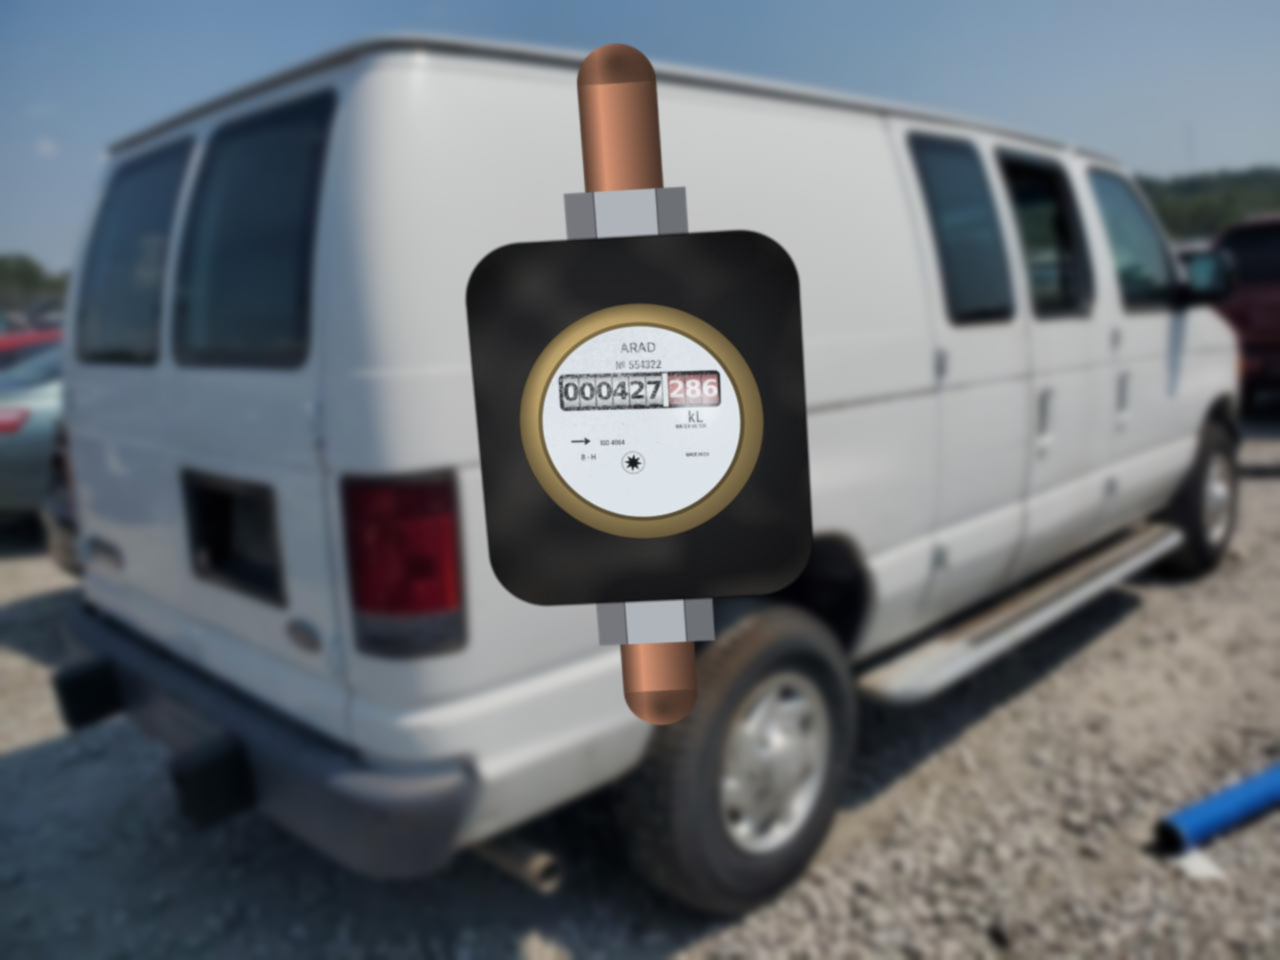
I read 427.286 kL
